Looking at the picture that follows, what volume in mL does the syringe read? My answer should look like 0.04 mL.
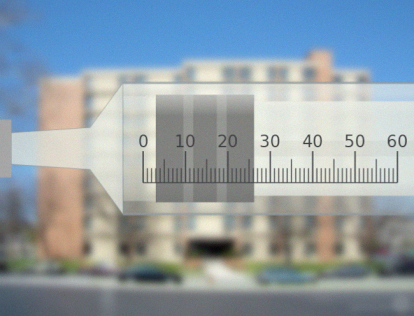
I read 3 mL
